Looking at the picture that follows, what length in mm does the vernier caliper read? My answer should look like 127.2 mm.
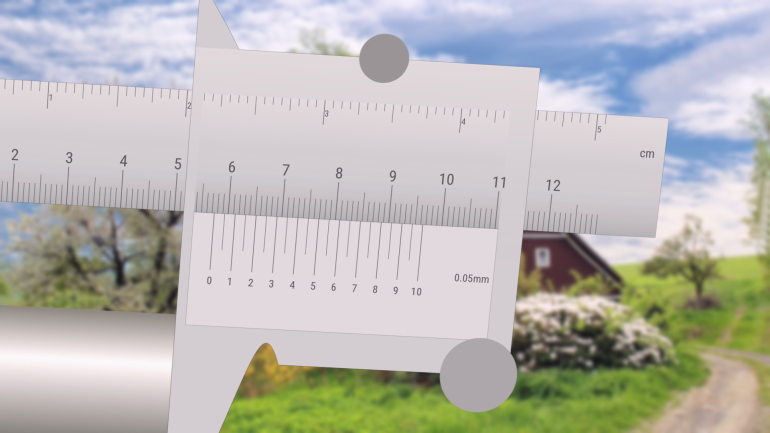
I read 57.4 mm
